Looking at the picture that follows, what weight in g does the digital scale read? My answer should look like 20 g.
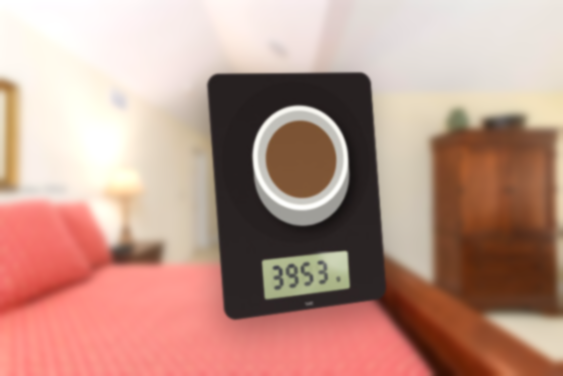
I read 3953 g
